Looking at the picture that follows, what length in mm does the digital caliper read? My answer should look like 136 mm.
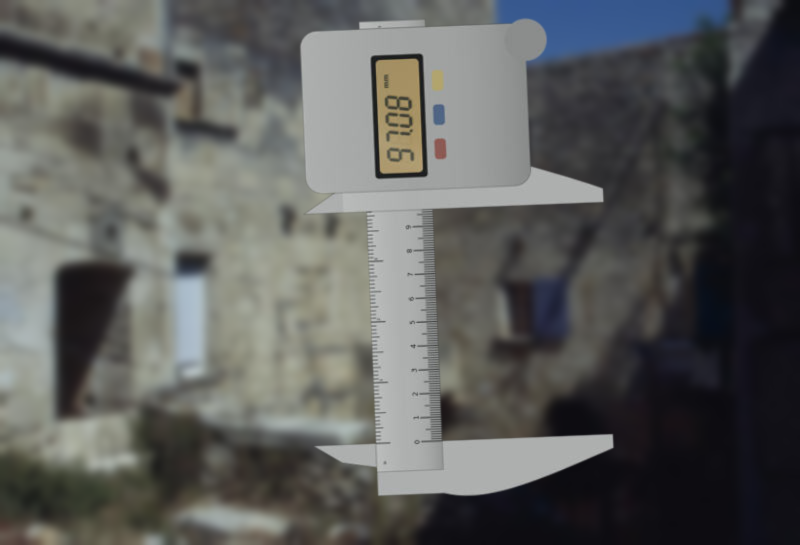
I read 97.08 mm
